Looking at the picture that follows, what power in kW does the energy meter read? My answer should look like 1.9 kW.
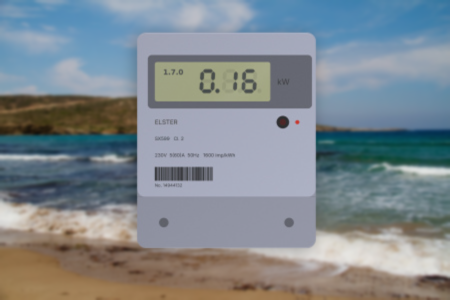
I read 0.16 kW
